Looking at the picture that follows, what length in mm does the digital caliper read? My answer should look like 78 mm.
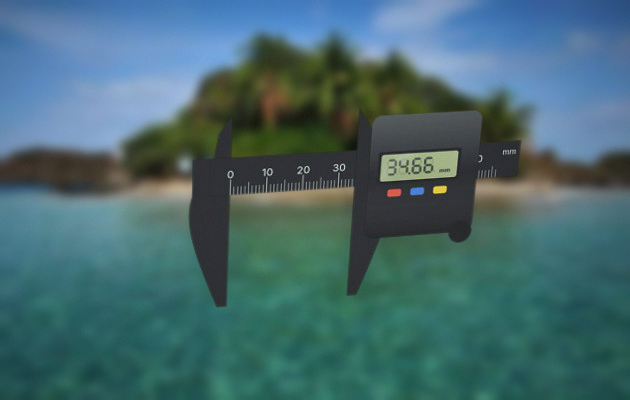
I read 34.66 mm
